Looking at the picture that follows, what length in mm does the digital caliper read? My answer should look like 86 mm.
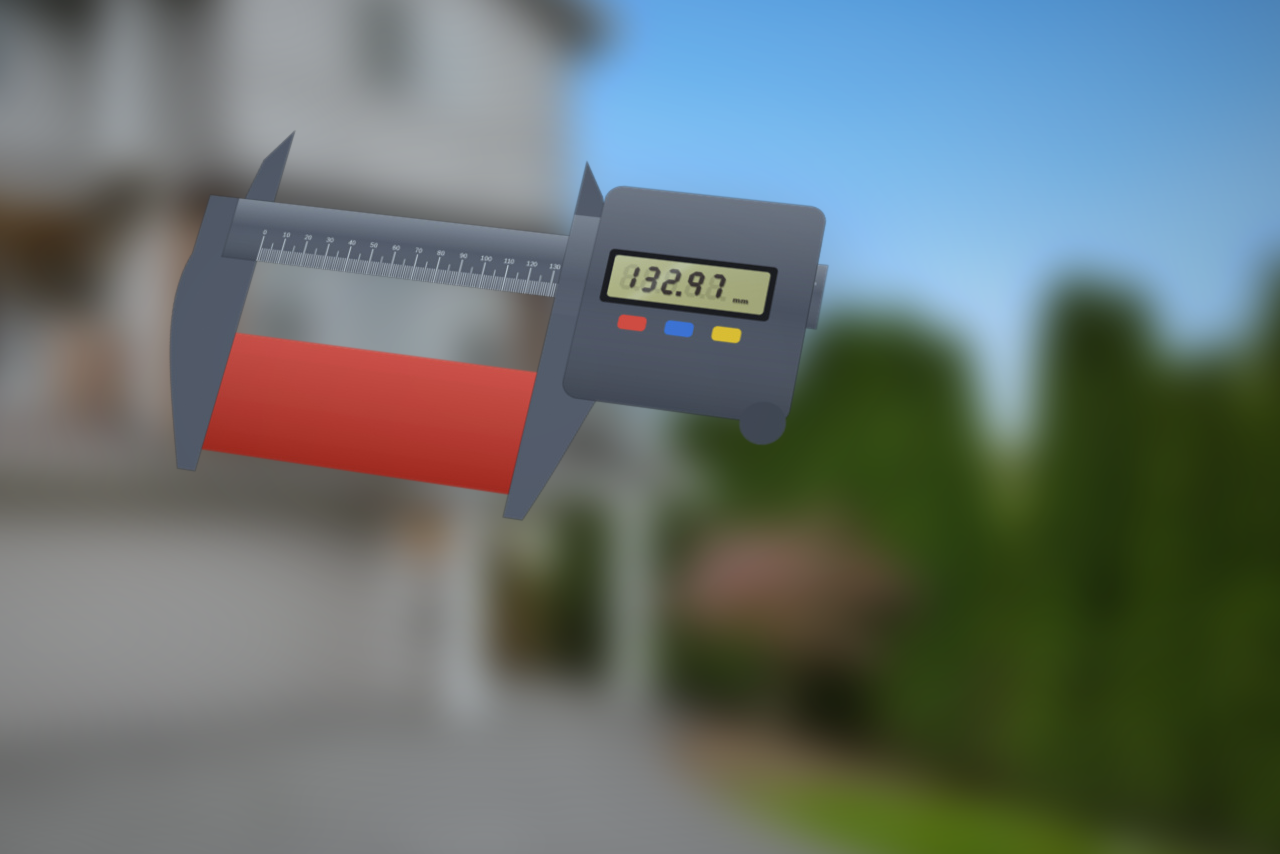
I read 132.97 mm
